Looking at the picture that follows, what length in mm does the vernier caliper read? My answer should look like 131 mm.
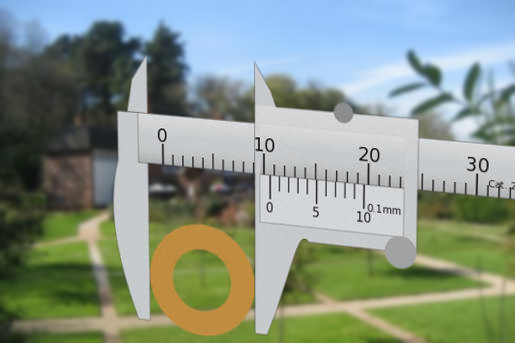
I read 10.6 mm
